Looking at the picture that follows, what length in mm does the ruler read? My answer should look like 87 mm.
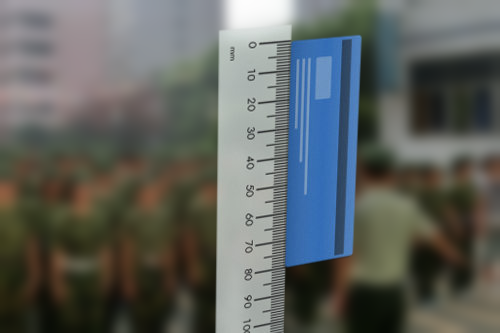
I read 80 mm
